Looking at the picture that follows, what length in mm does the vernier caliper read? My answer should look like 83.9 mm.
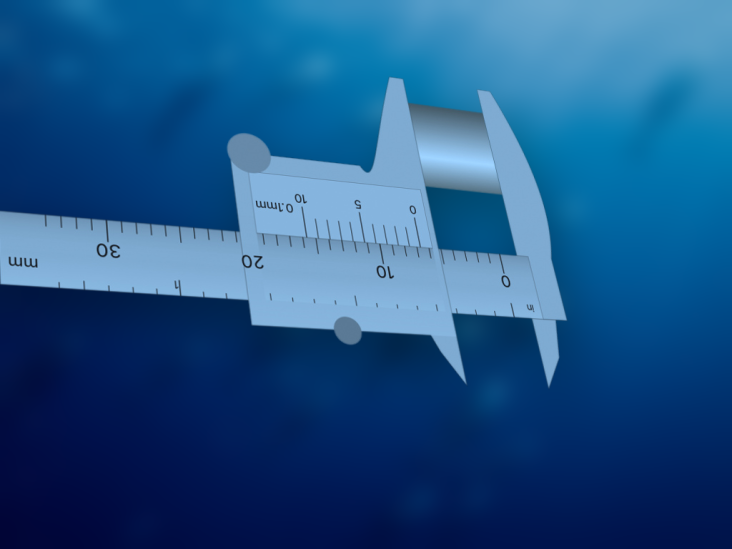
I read 6.7 mm
